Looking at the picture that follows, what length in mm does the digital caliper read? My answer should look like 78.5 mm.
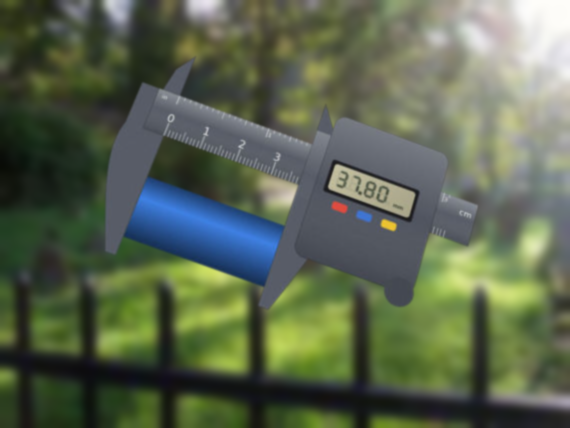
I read 37.80 mm
